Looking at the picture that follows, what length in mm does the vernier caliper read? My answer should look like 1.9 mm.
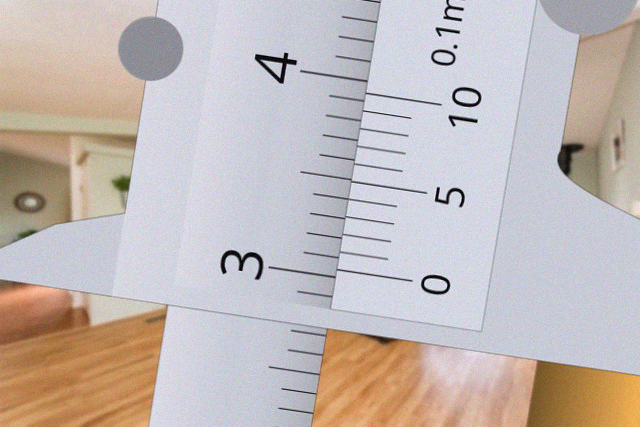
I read 30.4 mm
